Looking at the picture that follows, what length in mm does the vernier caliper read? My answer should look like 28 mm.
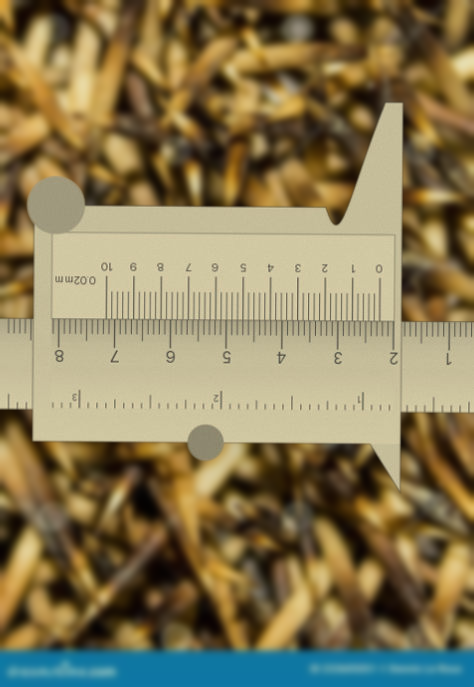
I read 22.5 mm
